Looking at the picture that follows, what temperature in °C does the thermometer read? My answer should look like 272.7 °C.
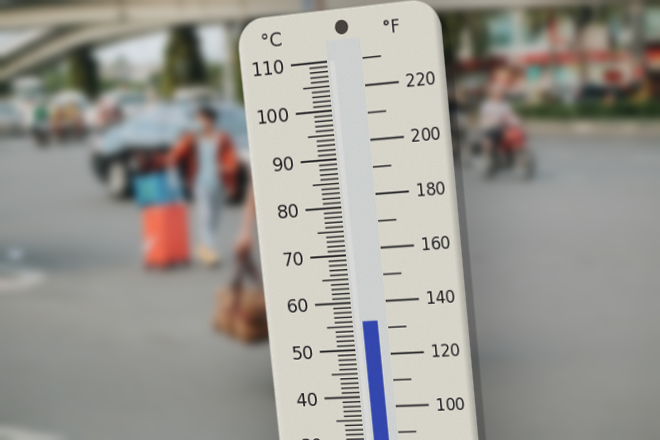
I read 56 °C
